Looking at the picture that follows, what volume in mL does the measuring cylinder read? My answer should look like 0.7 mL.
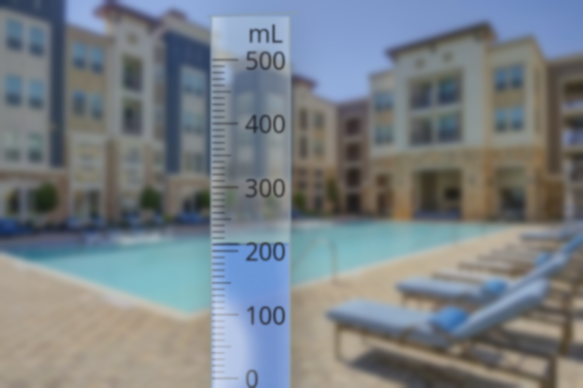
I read 210 mL
